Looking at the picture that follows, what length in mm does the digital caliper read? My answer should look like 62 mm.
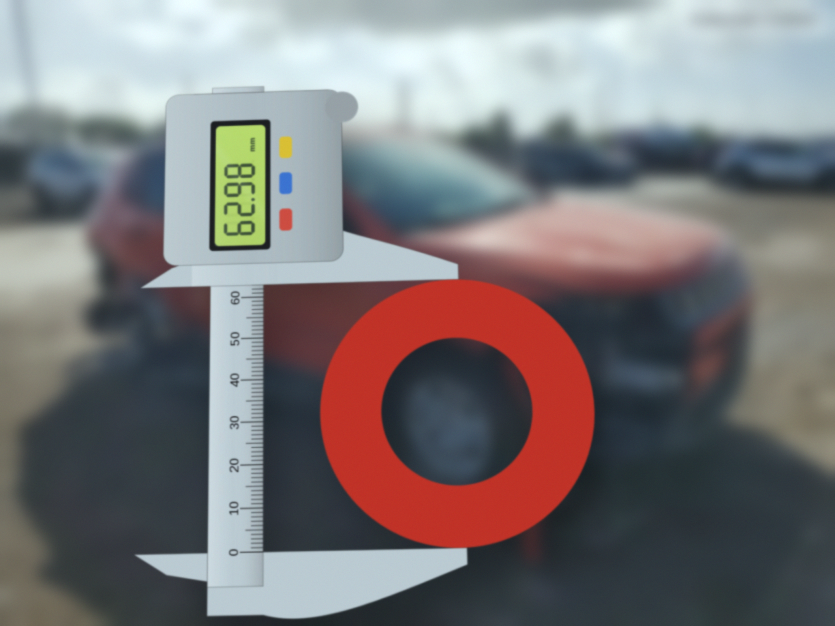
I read 62.98 mm
